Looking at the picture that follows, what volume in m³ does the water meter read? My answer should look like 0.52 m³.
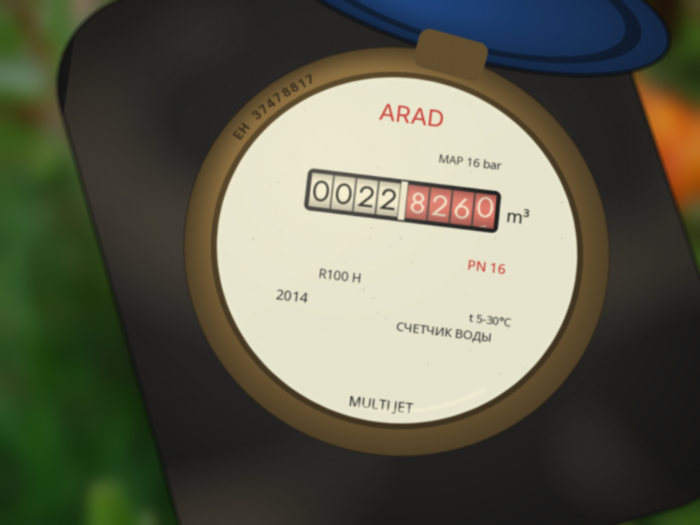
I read 22.8260 m³
